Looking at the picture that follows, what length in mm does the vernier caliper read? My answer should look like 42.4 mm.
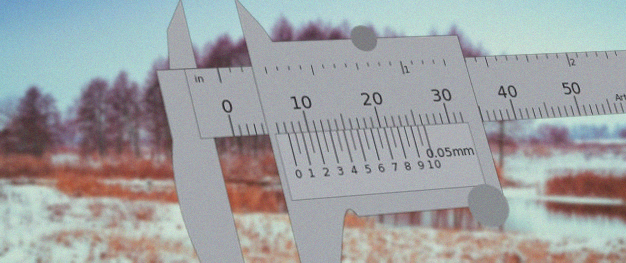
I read 7.2 mm
